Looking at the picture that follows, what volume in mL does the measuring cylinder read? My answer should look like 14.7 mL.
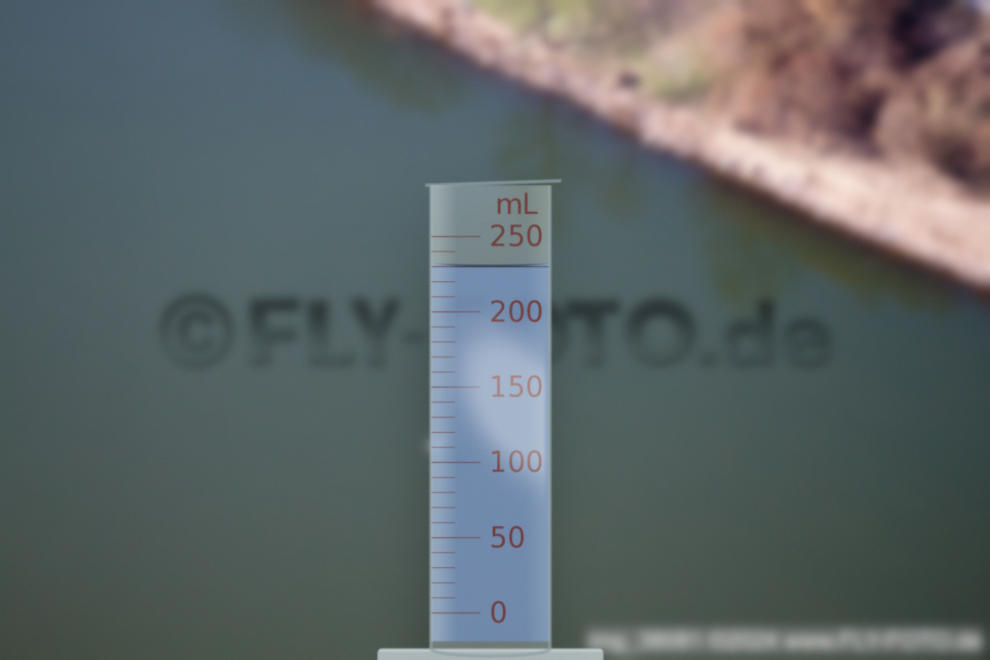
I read 230 mL
